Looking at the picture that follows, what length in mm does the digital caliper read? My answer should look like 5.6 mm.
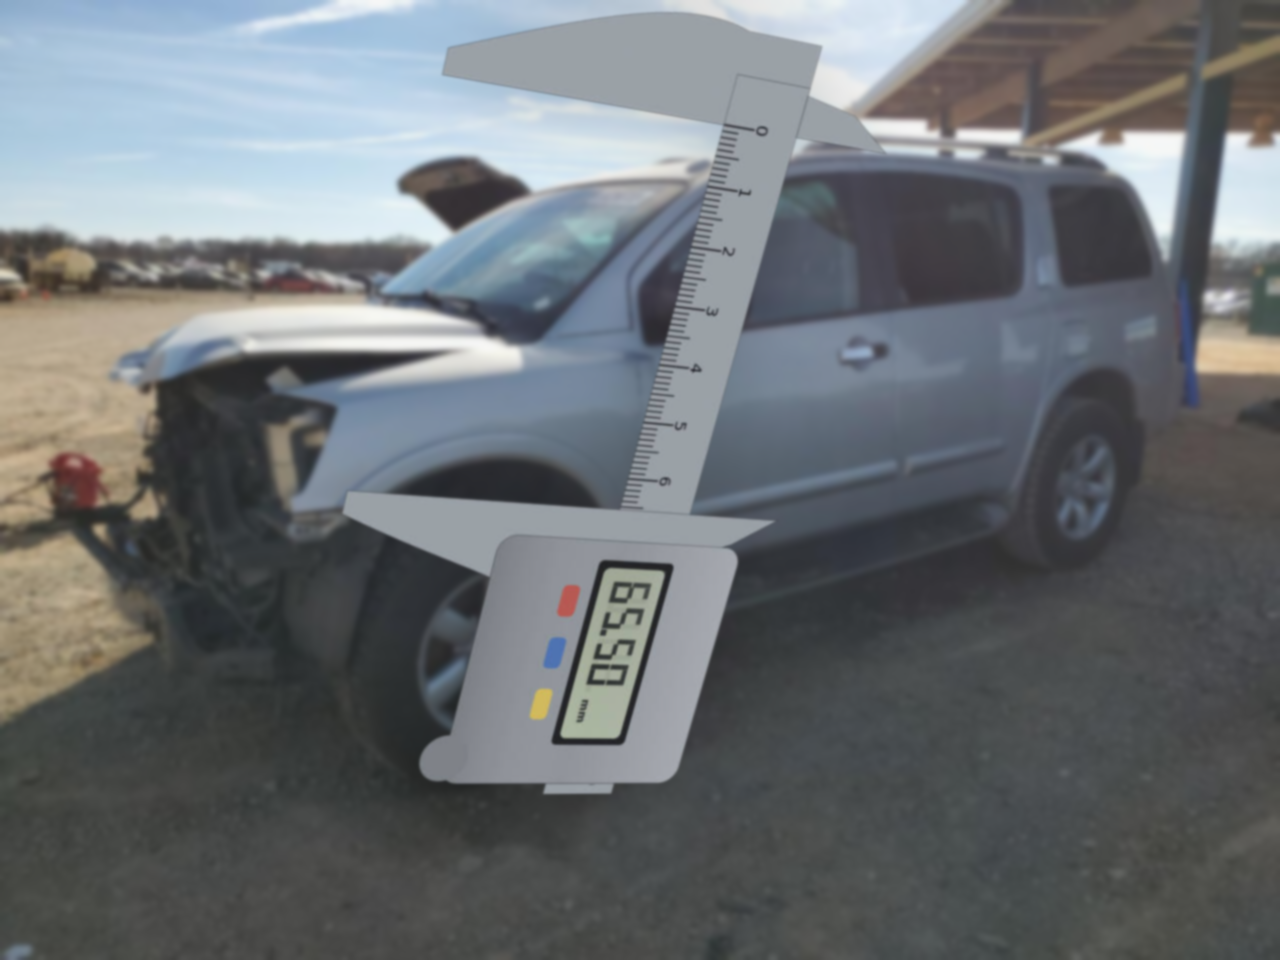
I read 65.50 mm
